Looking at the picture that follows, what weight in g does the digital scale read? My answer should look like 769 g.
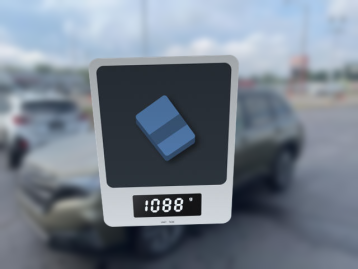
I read 1088 g
